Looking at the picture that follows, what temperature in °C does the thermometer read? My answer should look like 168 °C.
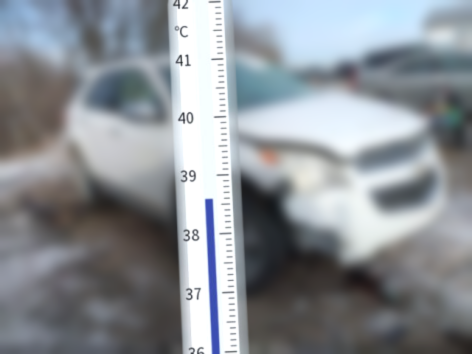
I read 38.6 °C
